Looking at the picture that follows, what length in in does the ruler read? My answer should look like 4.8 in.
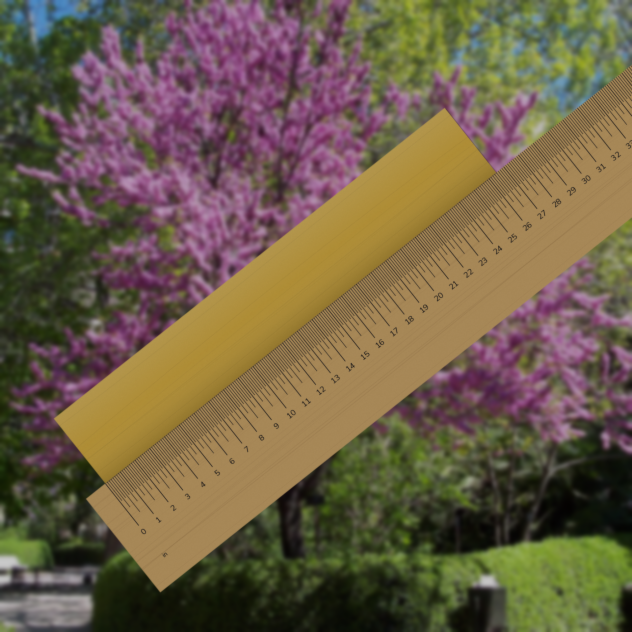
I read 26.5 in
